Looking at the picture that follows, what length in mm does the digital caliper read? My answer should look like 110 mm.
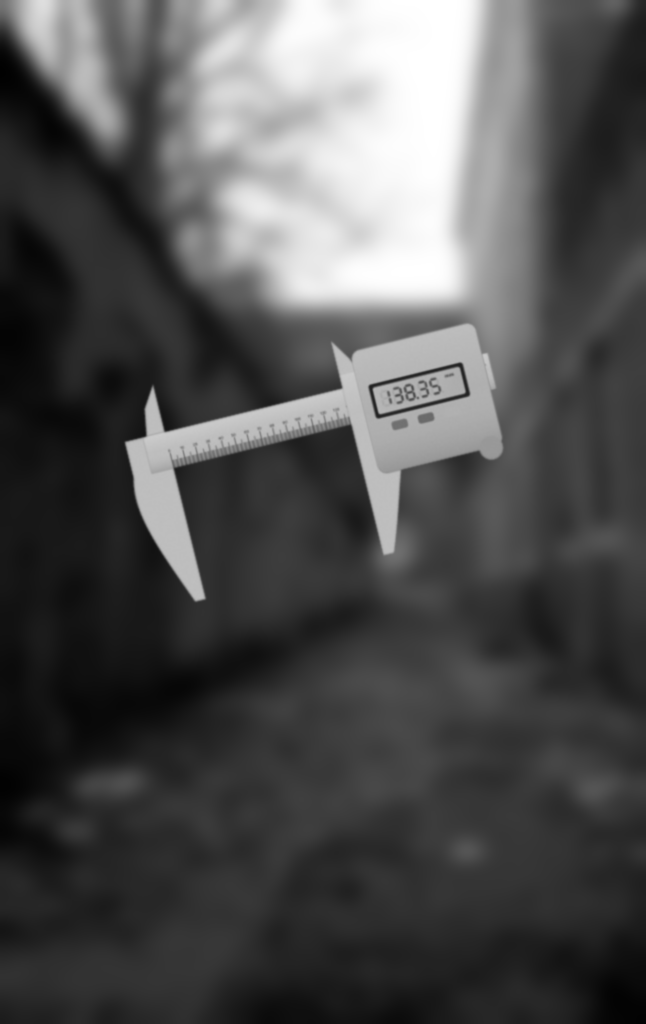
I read 138.35 mm
